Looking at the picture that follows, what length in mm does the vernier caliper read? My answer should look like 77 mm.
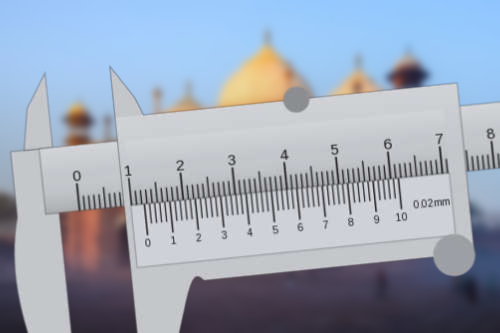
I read 12.5 mm
